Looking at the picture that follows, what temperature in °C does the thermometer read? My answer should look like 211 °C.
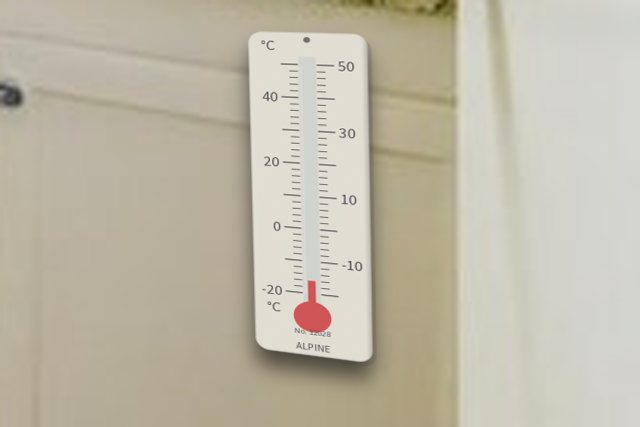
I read -16 °C
